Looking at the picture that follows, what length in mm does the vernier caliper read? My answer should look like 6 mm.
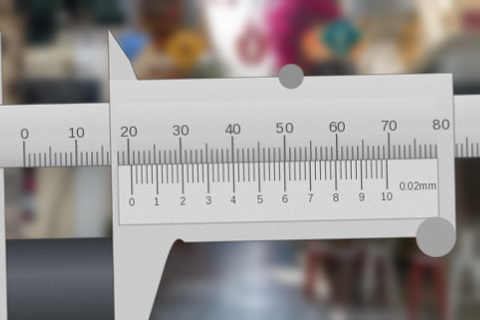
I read 20.5 mm
